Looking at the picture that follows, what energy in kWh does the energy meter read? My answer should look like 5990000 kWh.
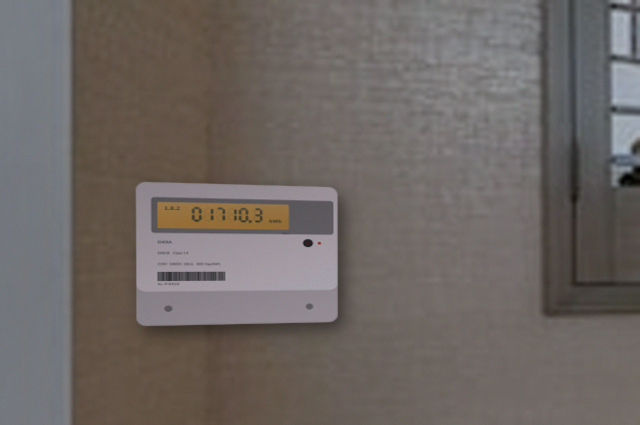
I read 1710.3 kWh
